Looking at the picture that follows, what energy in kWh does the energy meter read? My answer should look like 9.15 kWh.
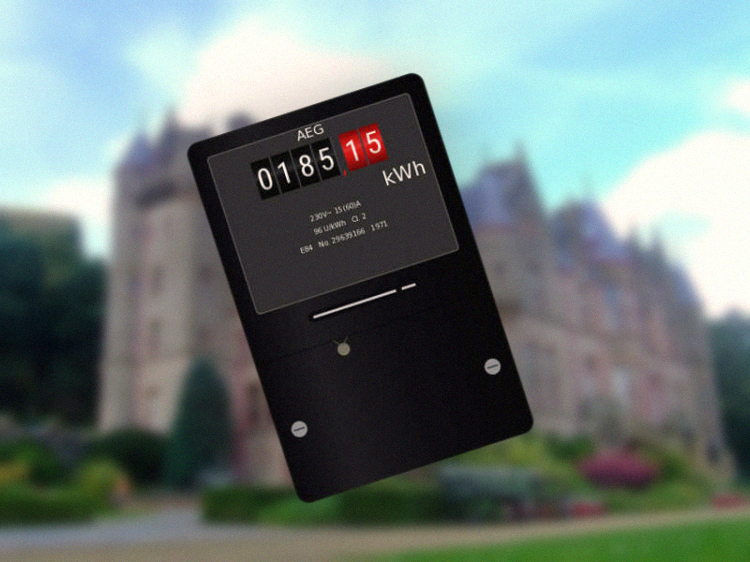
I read 185.15 kWh
